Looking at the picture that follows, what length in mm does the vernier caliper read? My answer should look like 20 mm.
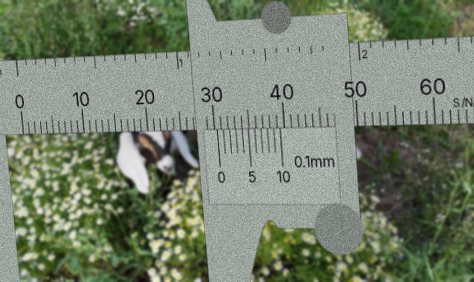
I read 30.4 mm
